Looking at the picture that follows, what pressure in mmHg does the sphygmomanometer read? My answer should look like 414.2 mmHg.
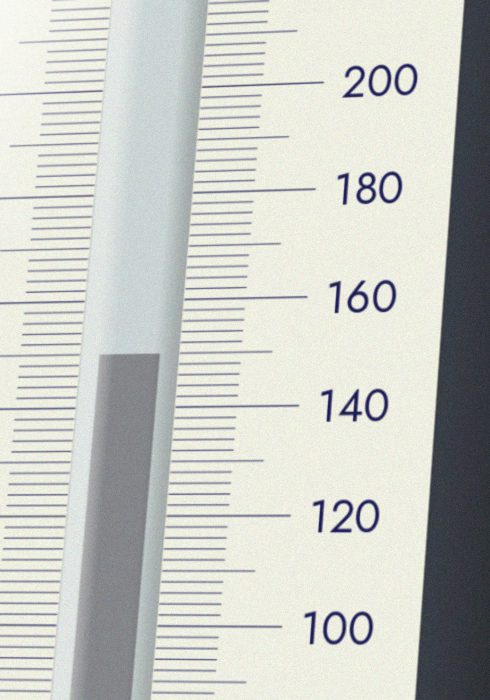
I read 150 mmHg
